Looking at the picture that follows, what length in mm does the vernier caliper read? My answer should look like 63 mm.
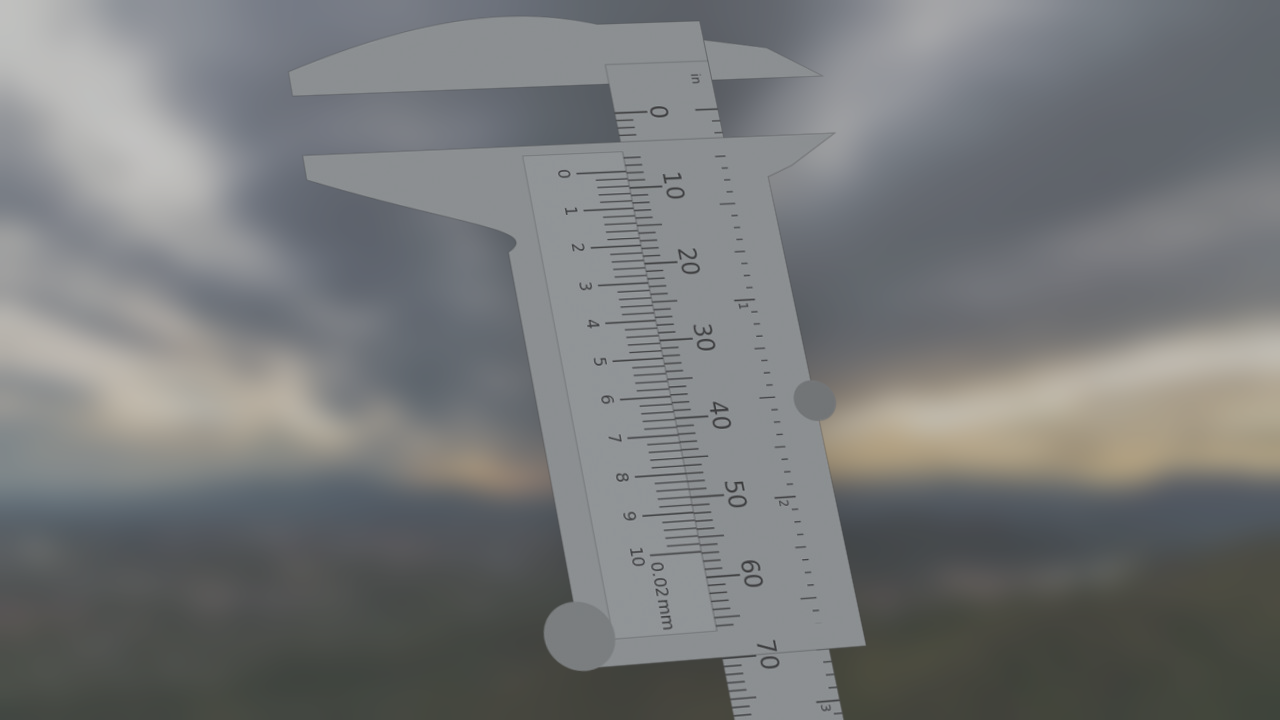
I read 7.8 mm
